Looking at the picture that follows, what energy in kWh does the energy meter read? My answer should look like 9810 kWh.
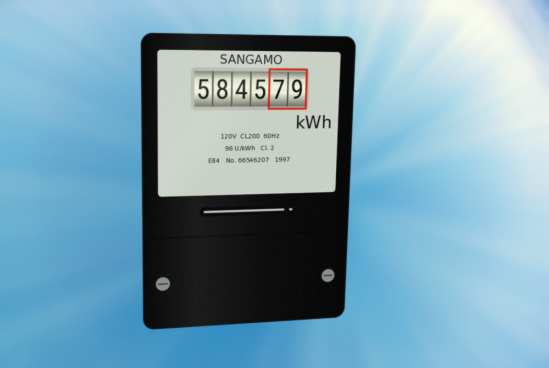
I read 5845.79 kWh
